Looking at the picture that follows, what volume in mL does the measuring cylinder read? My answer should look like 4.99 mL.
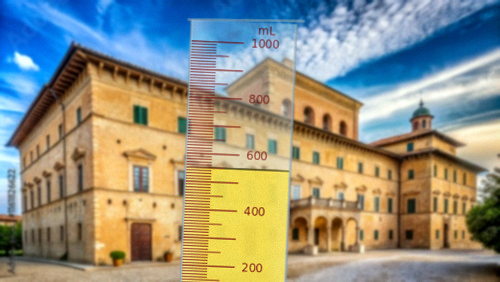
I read 550 mL
